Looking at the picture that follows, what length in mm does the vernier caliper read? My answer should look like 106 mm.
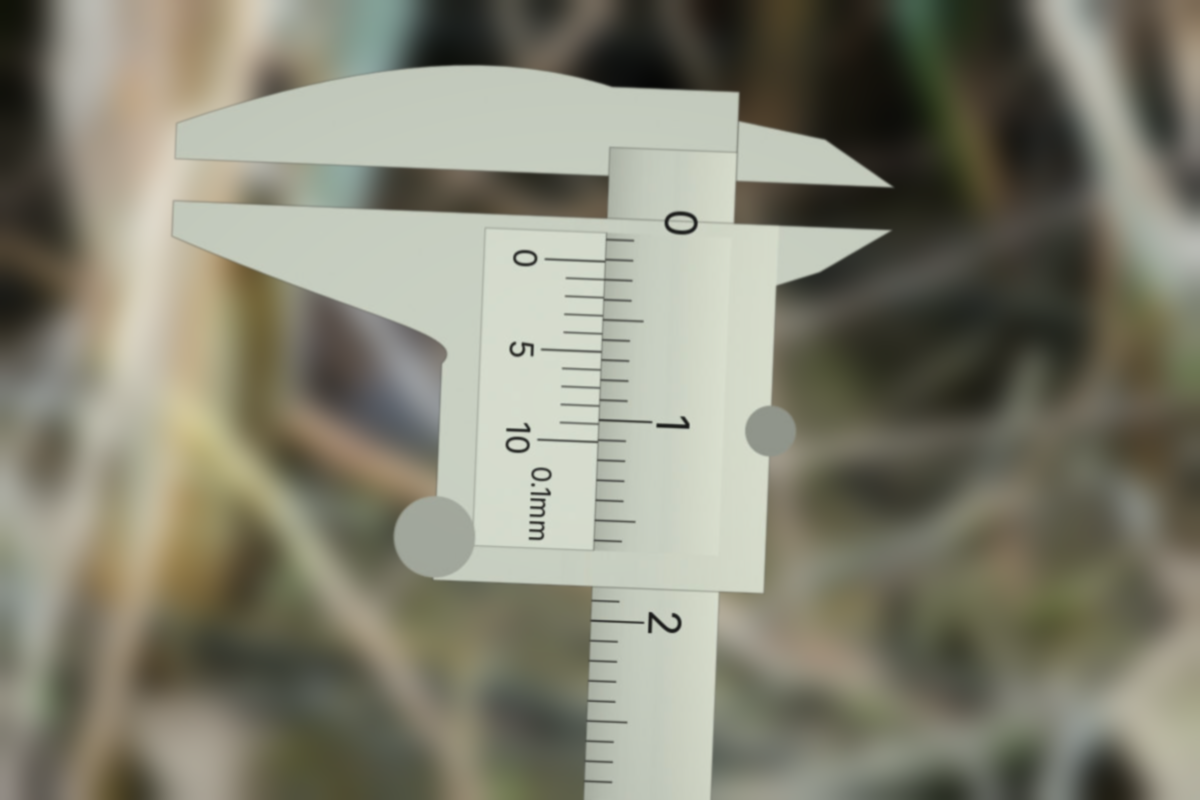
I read 2.1 mm
